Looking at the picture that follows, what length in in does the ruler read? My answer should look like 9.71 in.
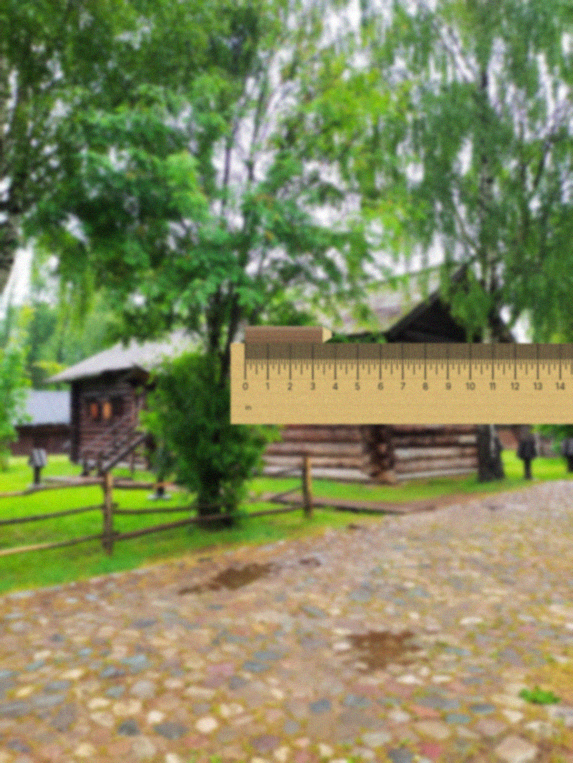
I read 4 in
